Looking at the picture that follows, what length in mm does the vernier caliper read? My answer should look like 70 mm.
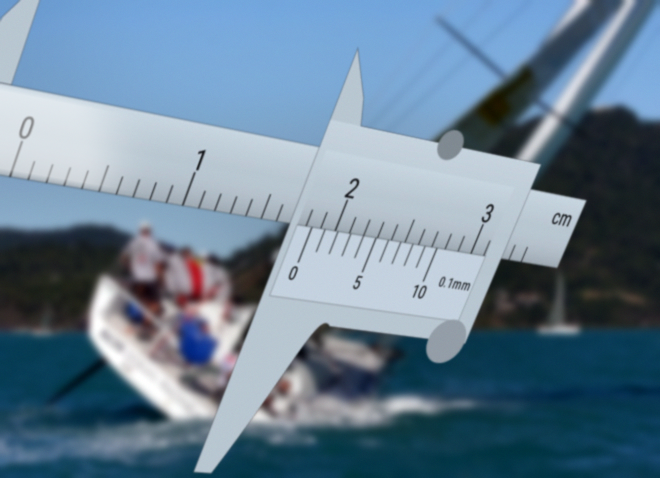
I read 18.4 mm
